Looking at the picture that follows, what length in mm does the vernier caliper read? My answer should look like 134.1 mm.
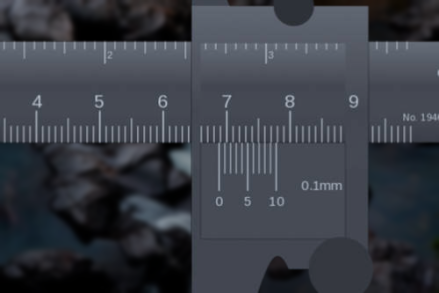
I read 68.8 mm
